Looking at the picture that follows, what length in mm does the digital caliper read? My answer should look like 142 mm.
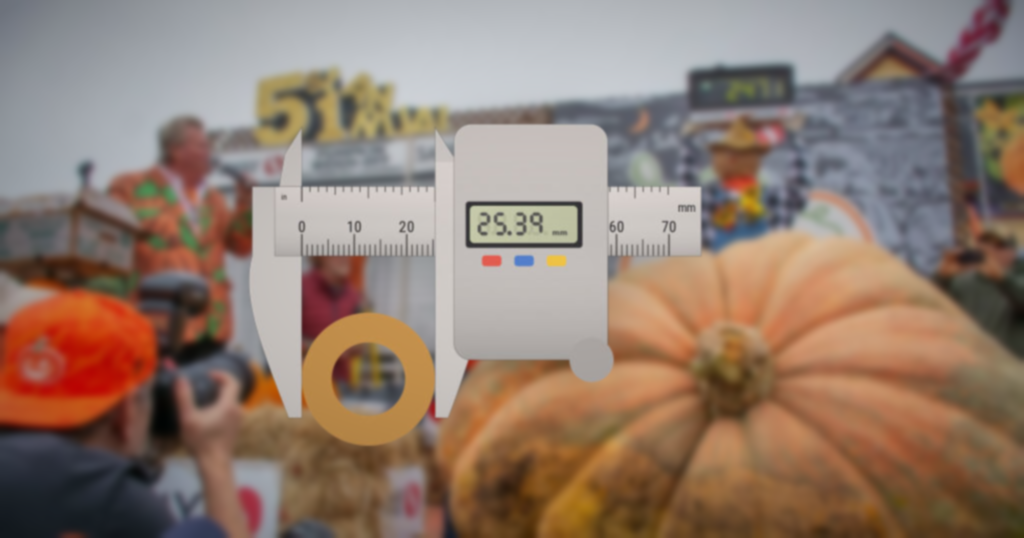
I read 25.39 mm
